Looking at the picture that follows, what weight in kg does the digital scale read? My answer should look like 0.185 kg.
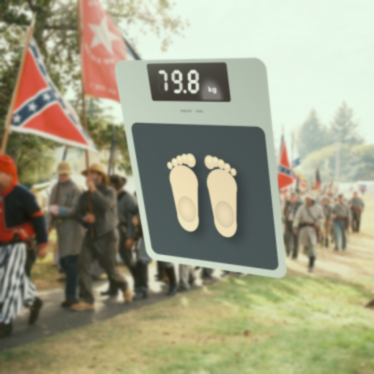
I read 79.8 kg
